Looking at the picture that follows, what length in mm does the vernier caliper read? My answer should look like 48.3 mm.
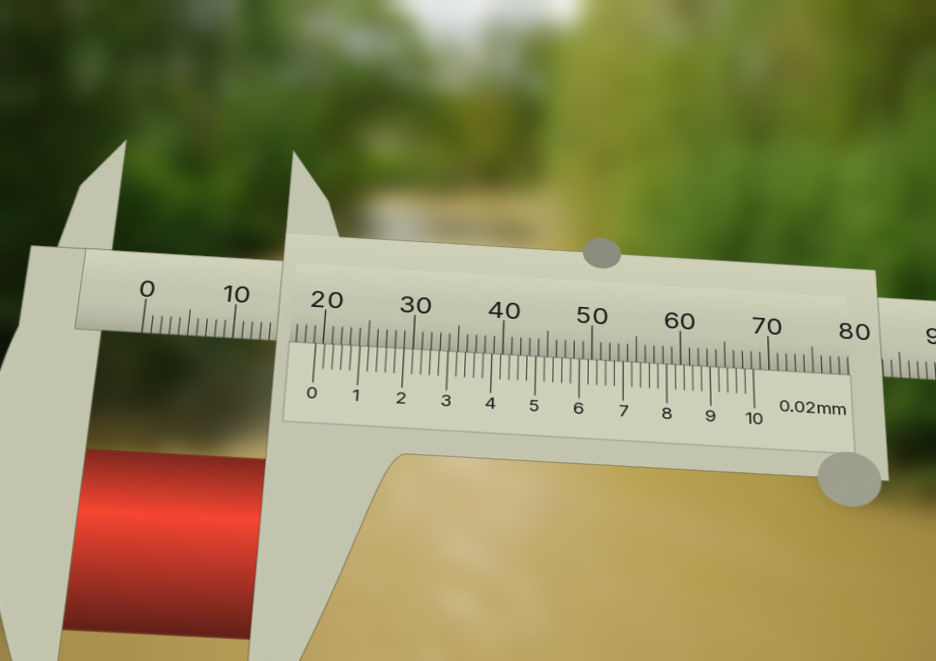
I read 19.2 mm
